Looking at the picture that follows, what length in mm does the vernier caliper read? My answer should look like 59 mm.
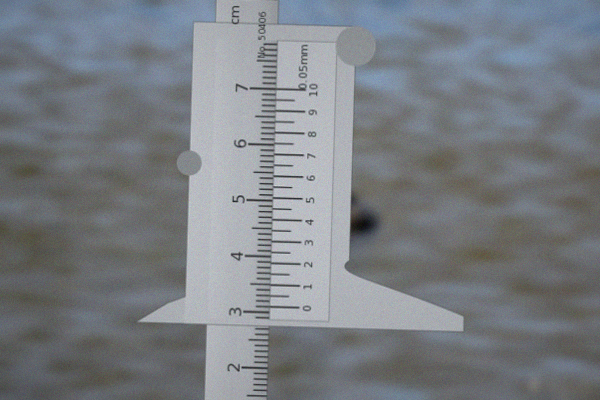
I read 31.0 mm
